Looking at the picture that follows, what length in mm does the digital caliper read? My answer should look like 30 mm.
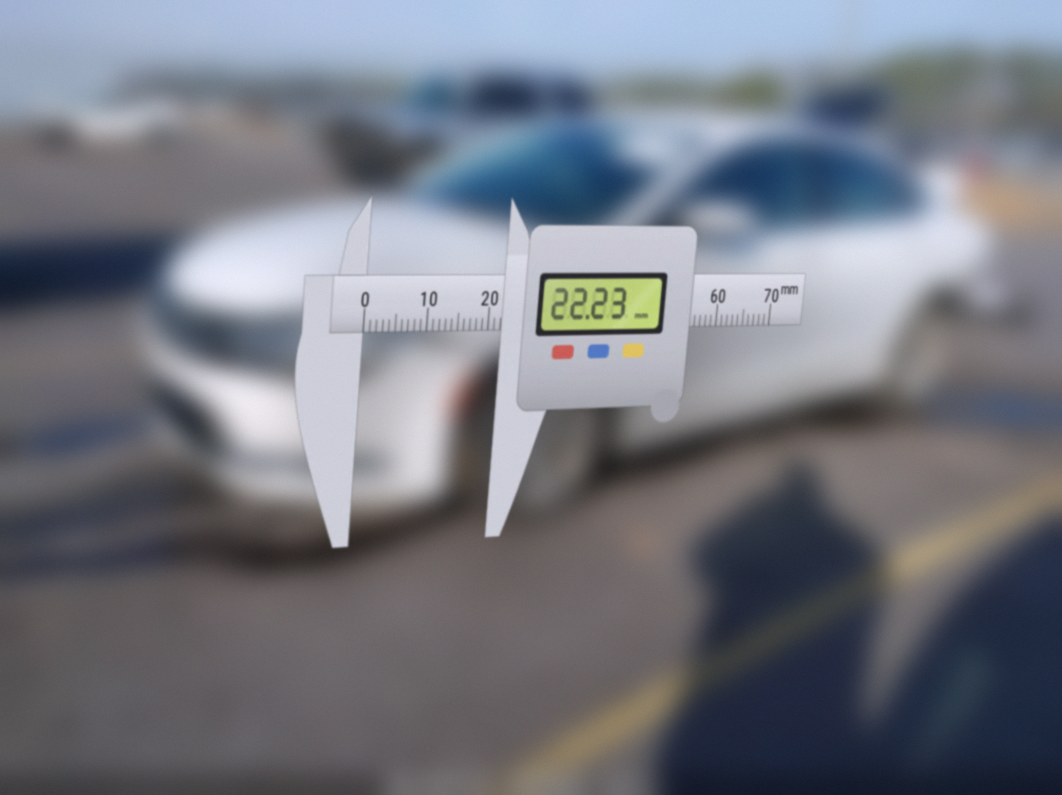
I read 22.23 mm
